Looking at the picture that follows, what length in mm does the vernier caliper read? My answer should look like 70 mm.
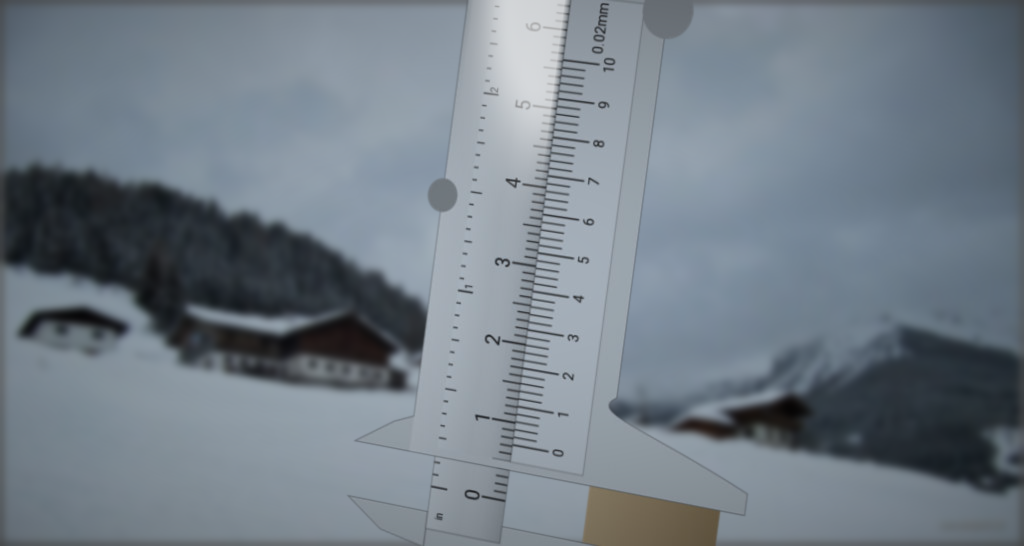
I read 7.2 mm
